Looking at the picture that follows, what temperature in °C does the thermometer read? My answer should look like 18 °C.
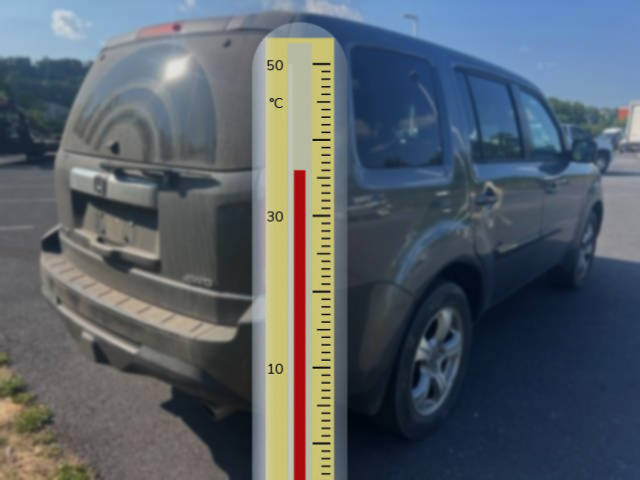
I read 36 °C
